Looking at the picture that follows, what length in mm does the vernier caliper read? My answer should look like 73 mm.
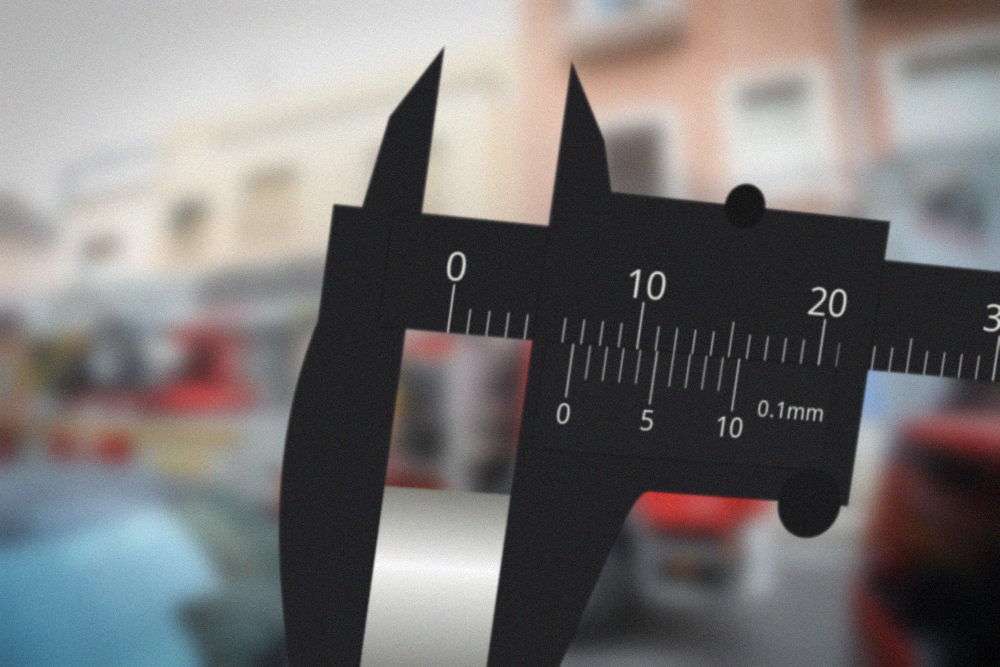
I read 6.6 mm
